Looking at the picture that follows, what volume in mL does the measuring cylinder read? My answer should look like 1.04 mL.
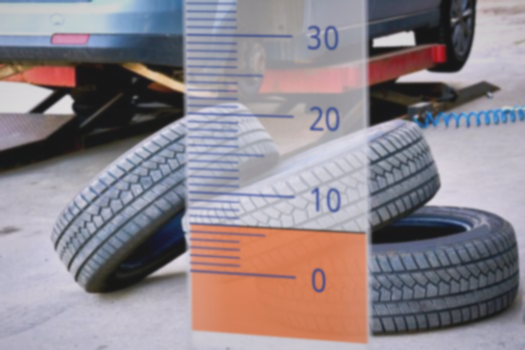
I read 6 mL
